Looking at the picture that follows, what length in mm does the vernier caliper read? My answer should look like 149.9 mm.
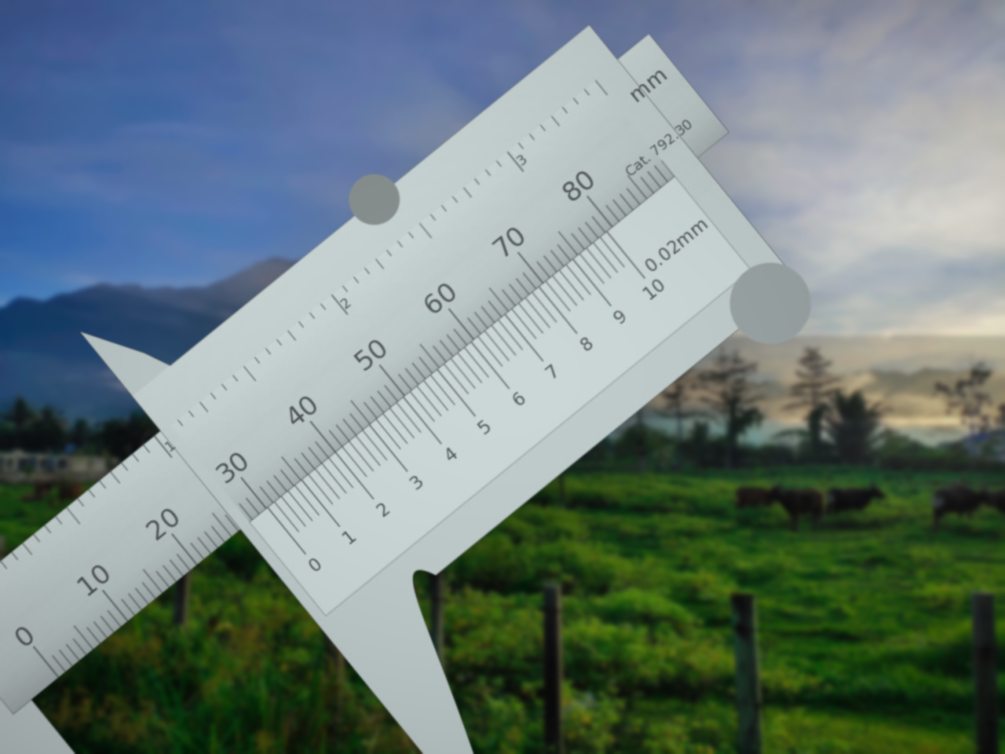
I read 30.2 mm
